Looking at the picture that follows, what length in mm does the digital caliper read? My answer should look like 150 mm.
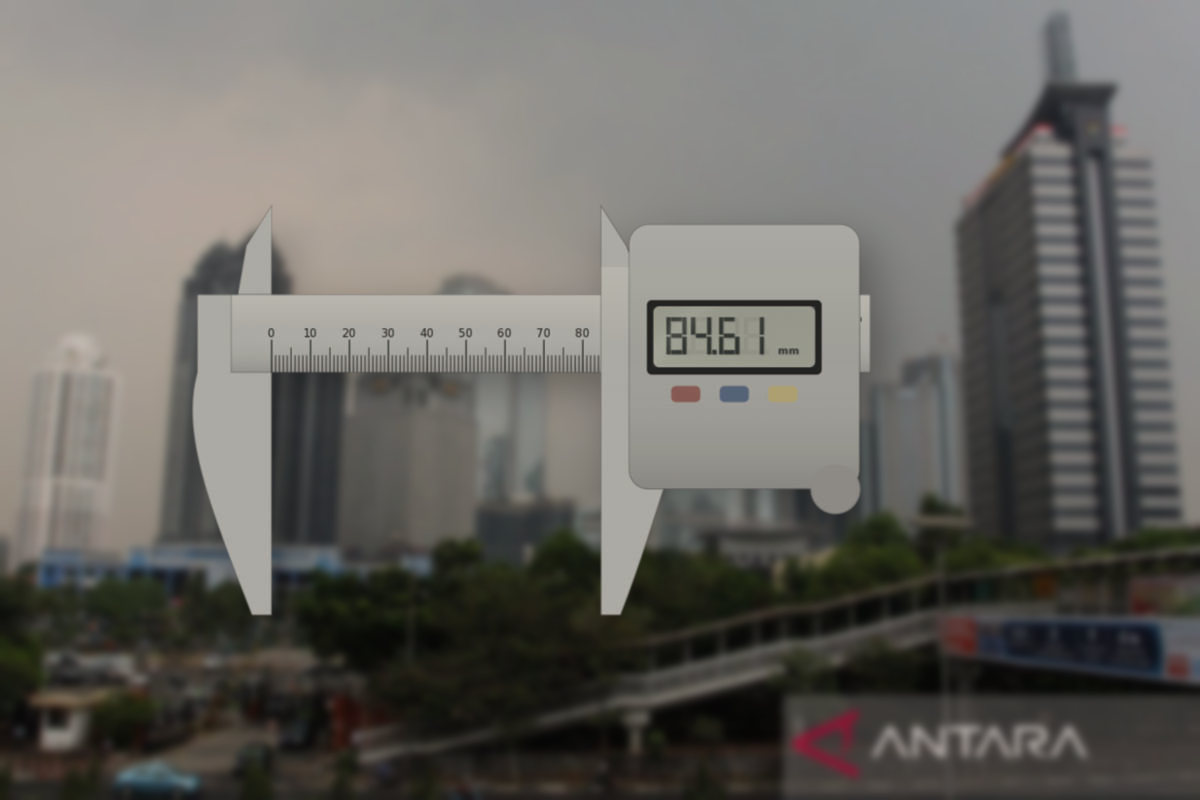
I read 84.61 mm
